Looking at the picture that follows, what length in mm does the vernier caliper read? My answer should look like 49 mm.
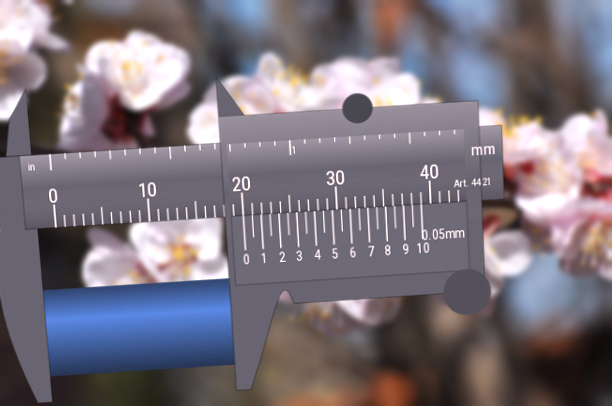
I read 20.0 mm
